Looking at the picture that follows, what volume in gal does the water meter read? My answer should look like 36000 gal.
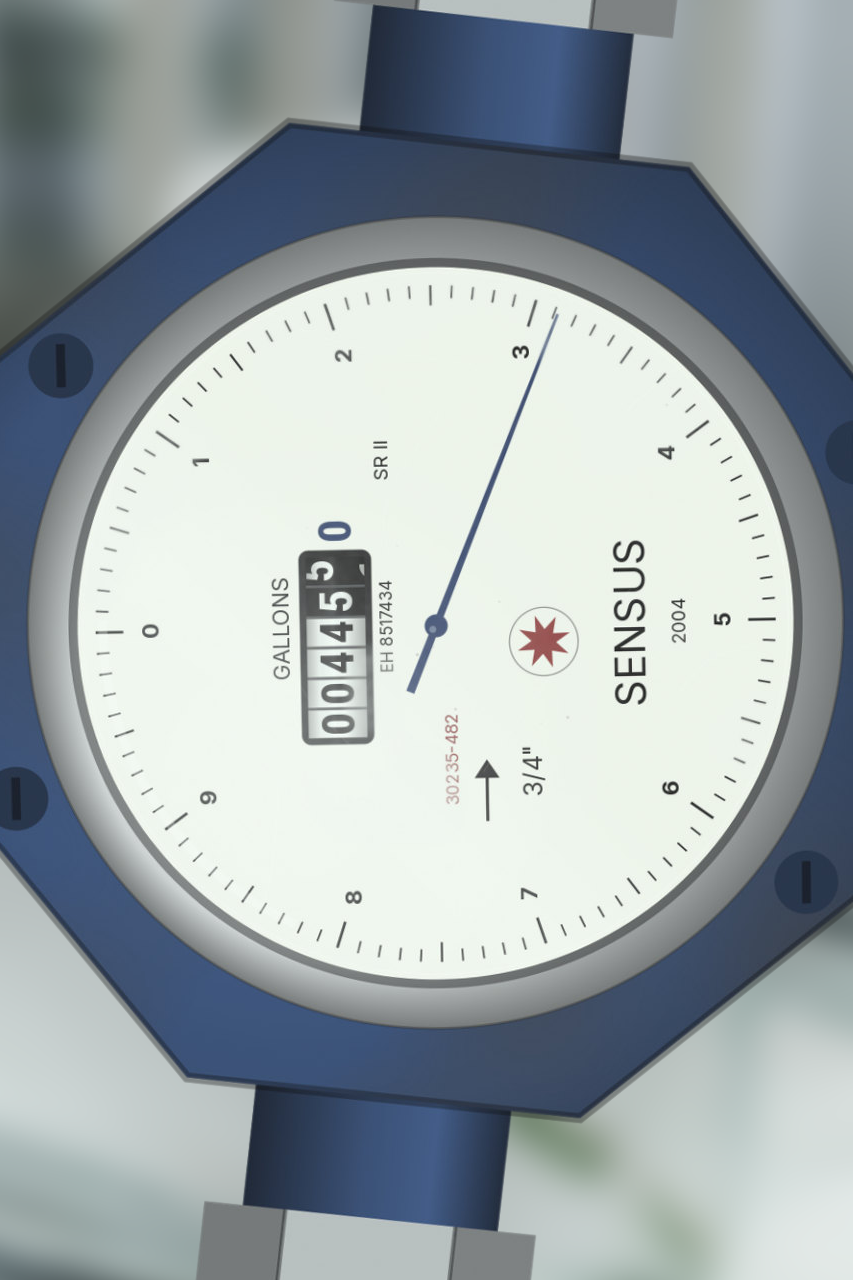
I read 44553.1 gal
